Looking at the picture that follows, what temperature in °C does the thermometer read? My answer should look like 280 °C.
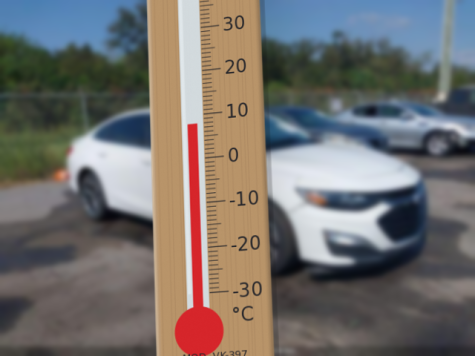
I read 8 °C
